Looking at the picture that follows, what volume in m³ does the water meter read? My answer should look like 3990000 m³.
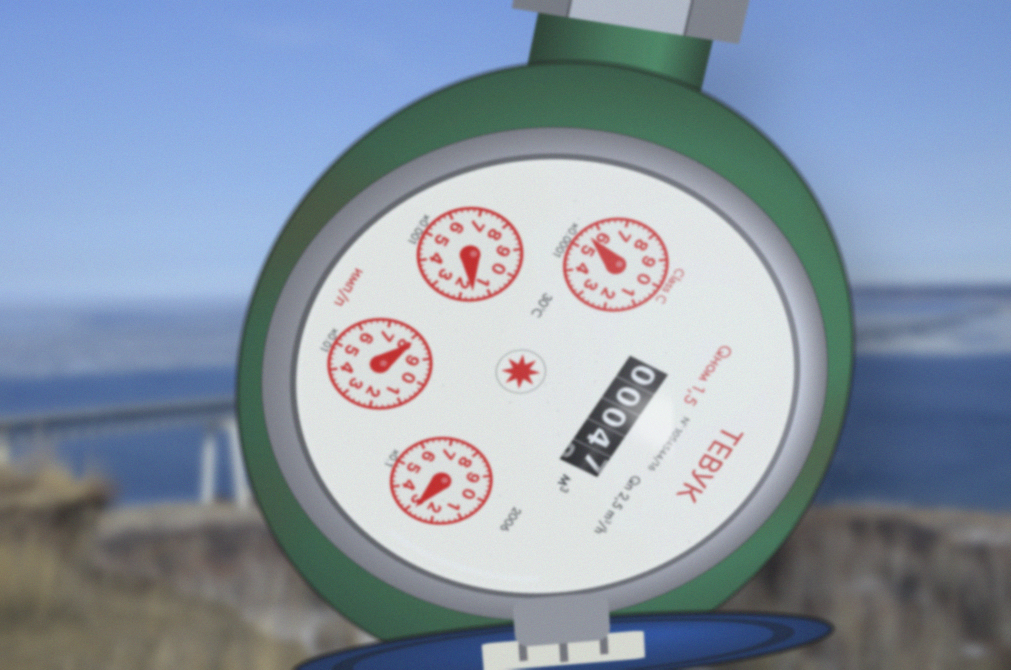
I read 47.2815 m³
